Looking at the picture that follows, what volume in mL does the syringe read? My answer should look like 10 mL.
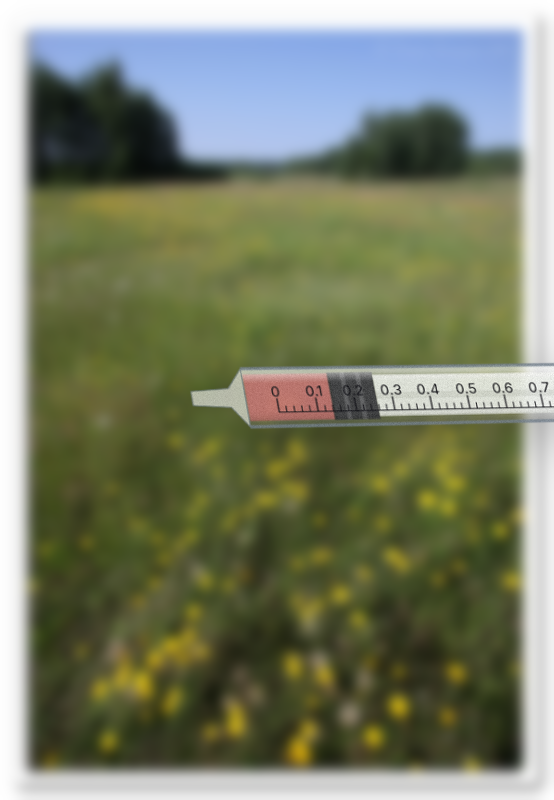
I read 0.14 mL
